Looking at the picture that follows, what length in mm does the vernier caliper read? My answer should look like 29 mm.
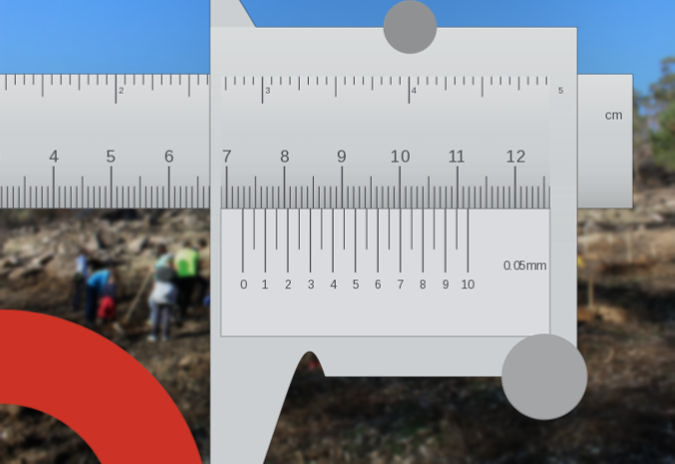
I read 72.8 mm
